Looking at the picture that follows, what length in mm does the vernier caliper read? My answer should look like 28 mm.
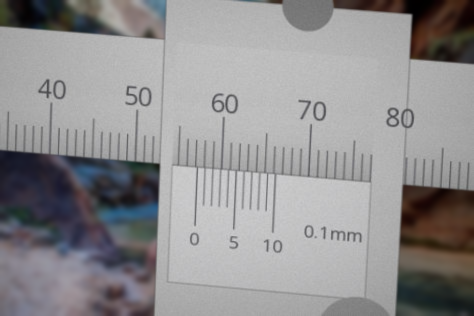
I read 57.2 mm
